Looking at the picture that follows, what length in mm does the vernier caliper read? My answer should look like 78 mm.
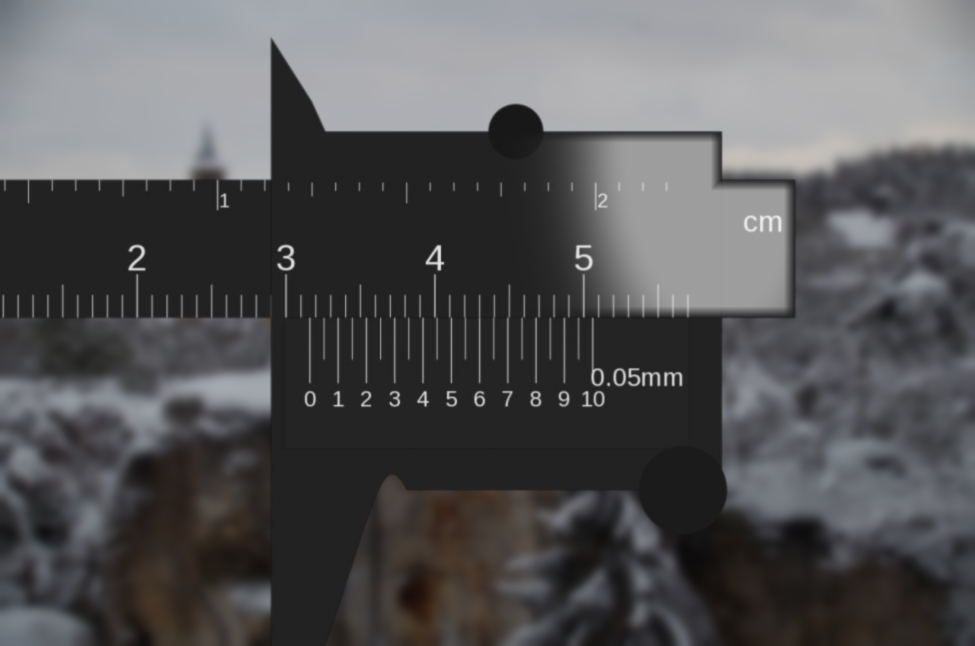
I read 31.6 mm
